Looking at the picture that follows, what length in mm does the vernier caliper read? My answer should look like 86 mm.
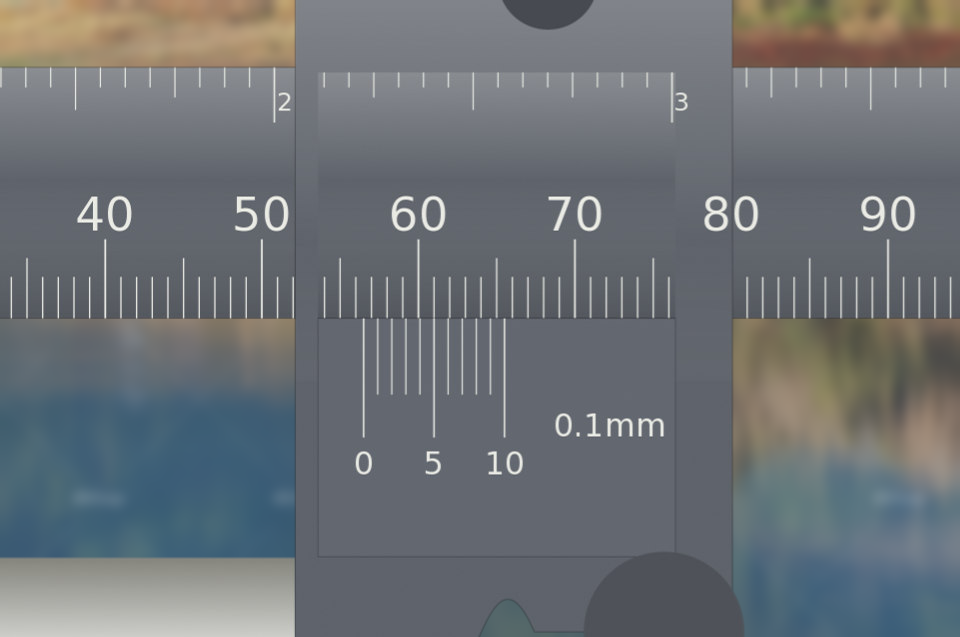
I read 56.5 mm
